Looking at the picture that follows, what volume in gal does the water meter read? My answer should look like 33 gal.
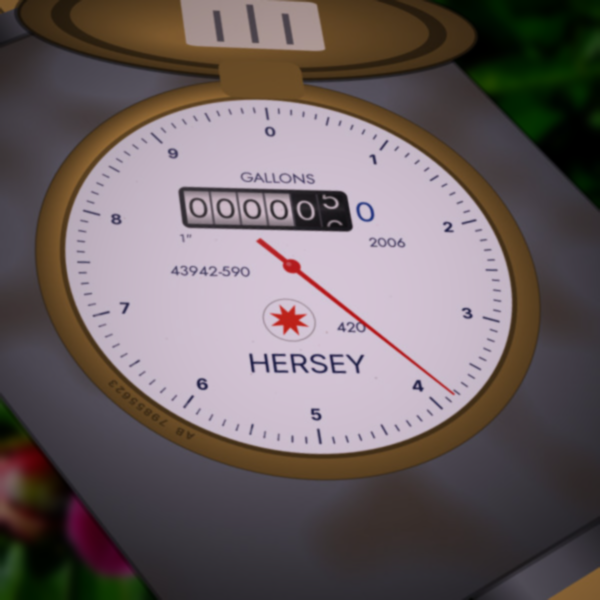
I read 53.8 gal
